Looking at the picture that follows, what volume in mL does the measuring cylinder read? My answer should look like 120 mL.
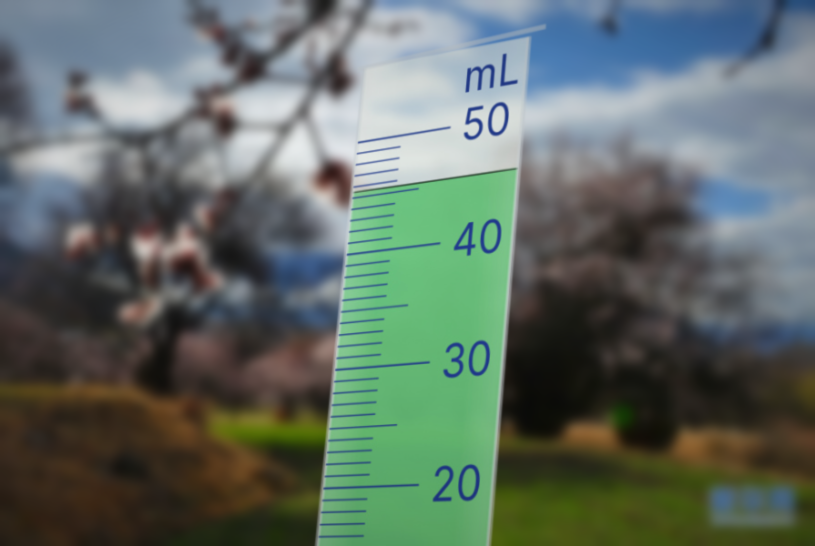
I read 45.5 mL
